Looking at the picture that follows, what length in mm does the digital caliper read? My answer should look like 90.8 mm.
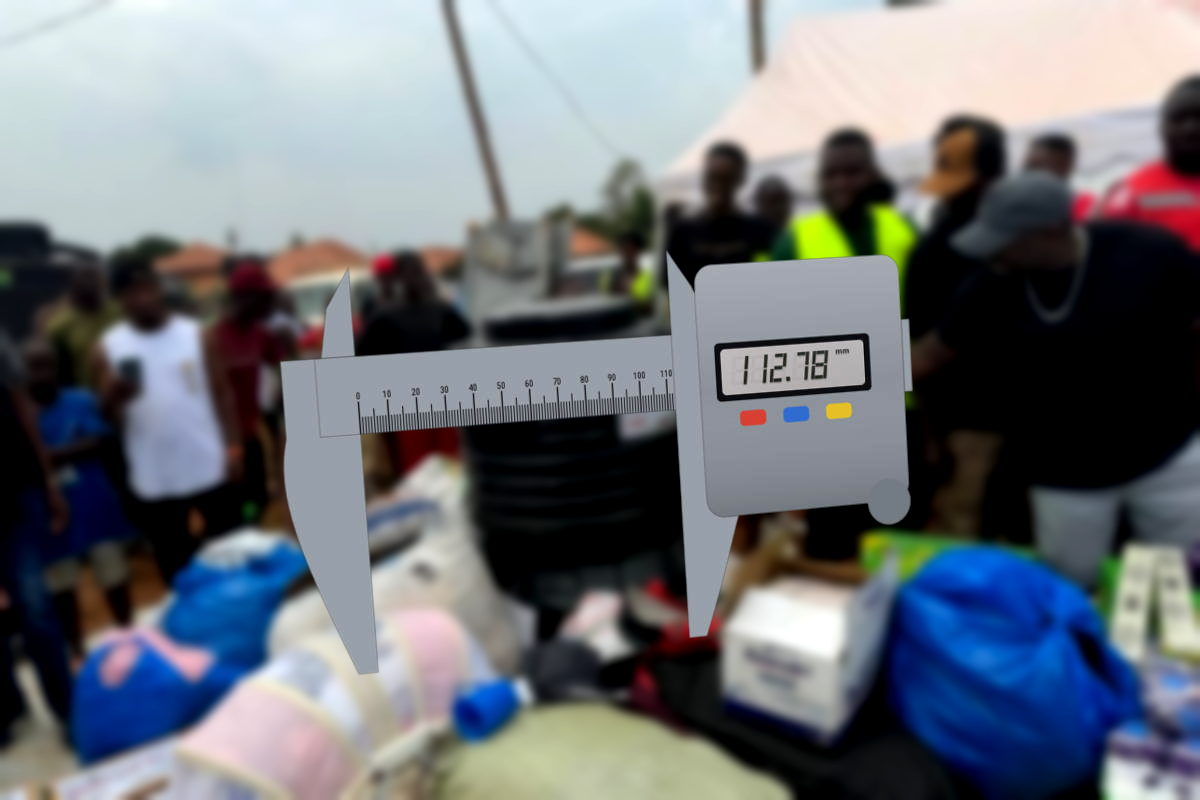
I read 112.78 mm
